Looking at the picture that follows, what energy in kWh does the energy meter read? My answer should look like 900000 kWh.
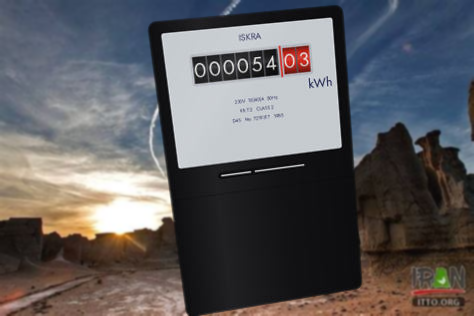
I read 54.03 kWh
